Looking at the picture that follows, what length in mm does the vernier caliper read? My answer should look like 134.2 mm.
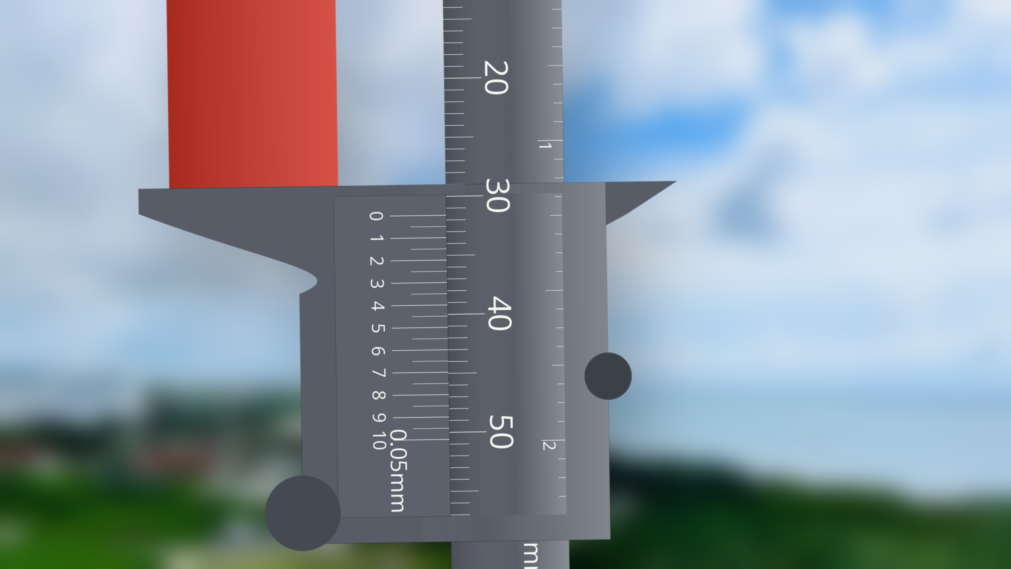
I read 31.6 mm
